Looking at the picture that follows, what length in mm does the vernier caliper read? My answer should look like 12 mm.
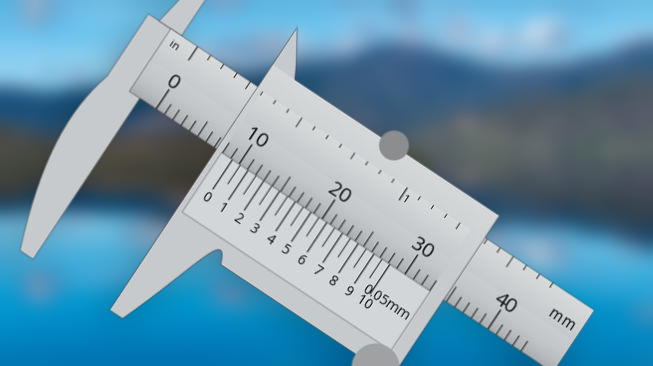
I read 9.2 mm
